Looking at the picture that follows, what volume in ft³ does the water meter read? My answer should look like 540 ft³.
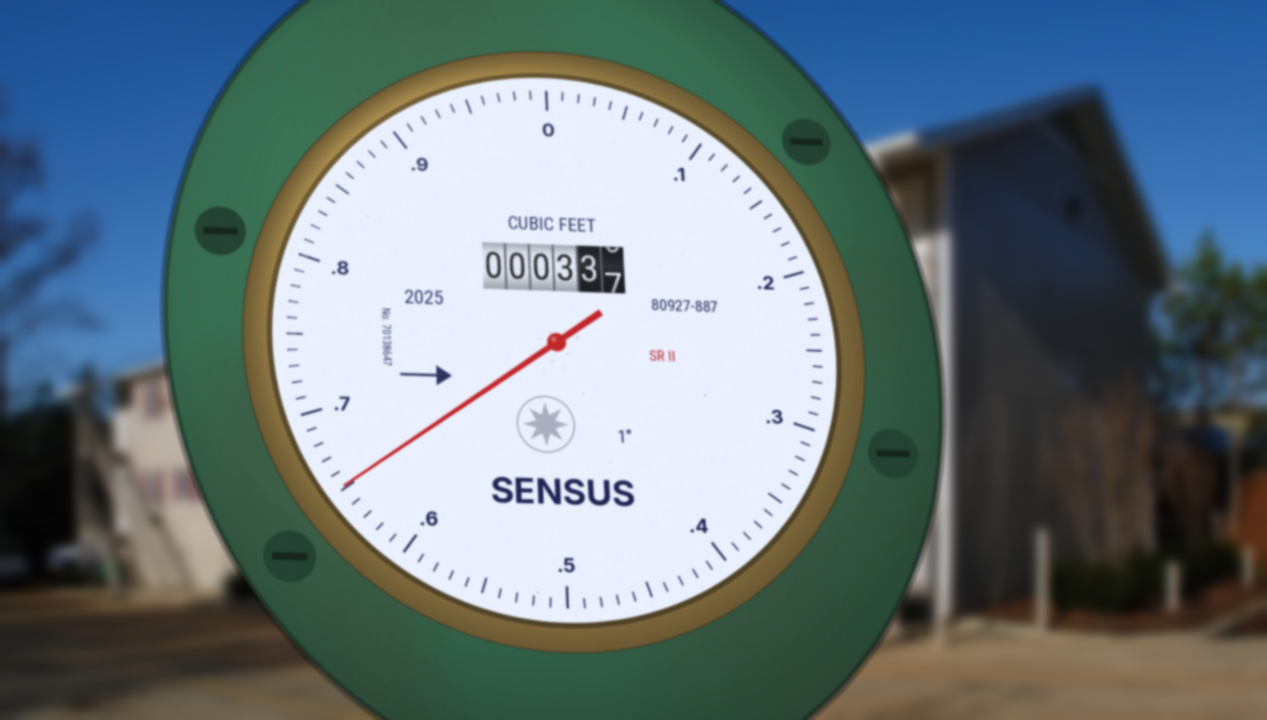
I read 336.65 ft³
